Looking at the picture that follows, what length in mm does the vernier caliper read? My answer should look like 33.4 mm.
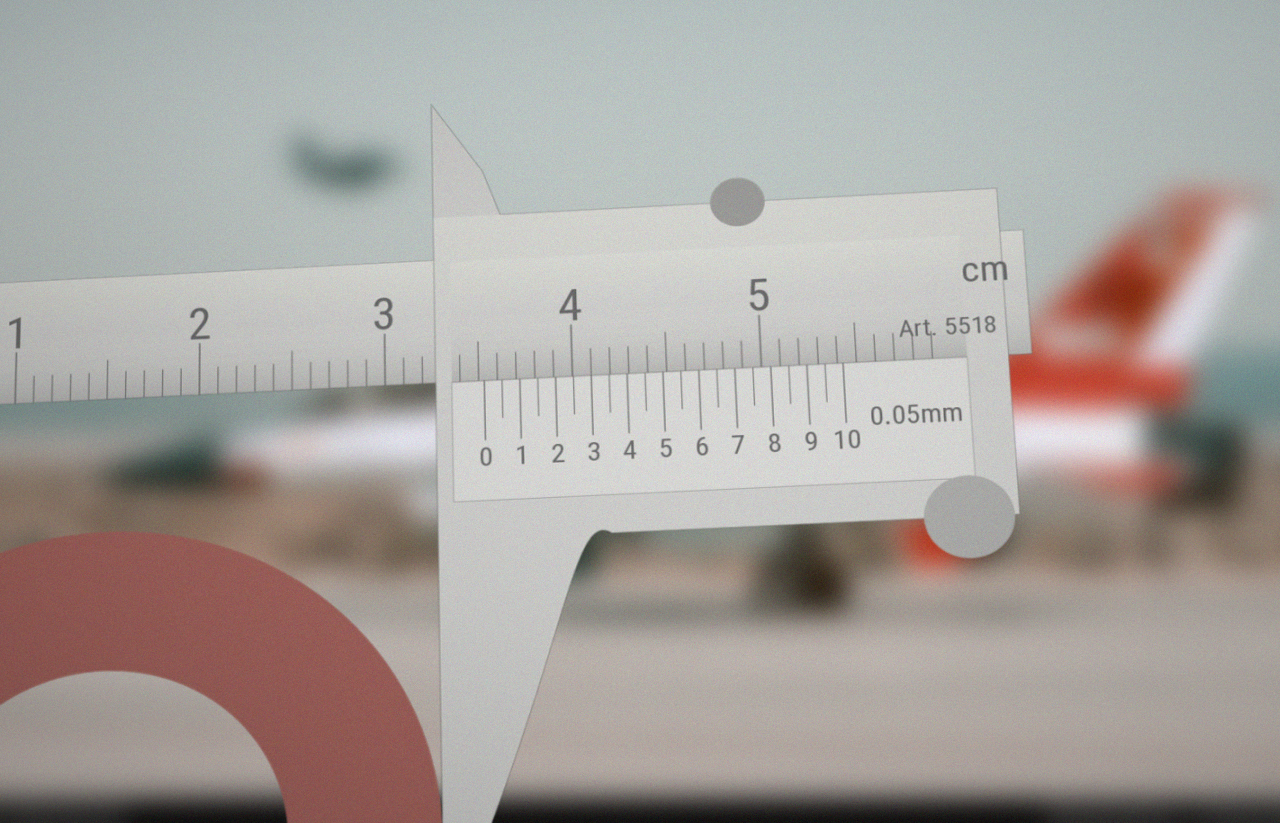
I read 35.3 mm
